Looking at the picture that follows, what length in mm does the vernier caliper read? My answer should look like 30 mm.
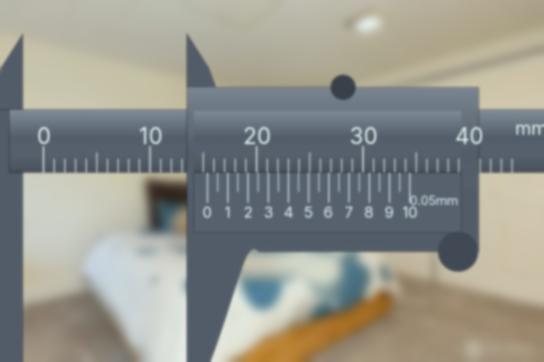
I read 15.4 mm
